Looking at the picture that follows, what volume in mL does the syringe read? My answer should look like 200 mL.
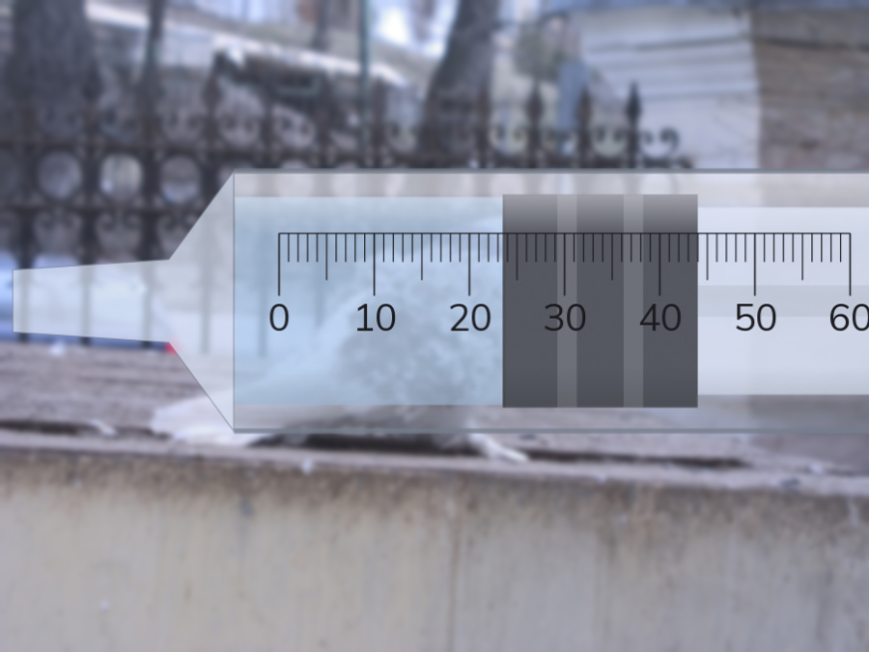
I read 23.5 mL
